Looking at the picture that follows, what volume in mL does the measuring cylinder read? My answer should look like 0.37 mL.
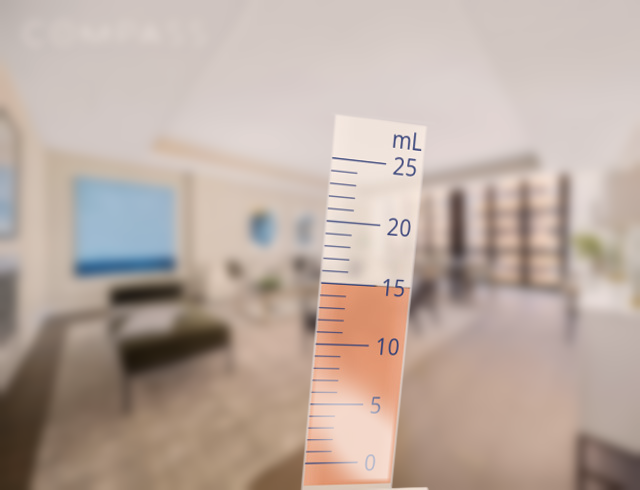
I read 15 mL
